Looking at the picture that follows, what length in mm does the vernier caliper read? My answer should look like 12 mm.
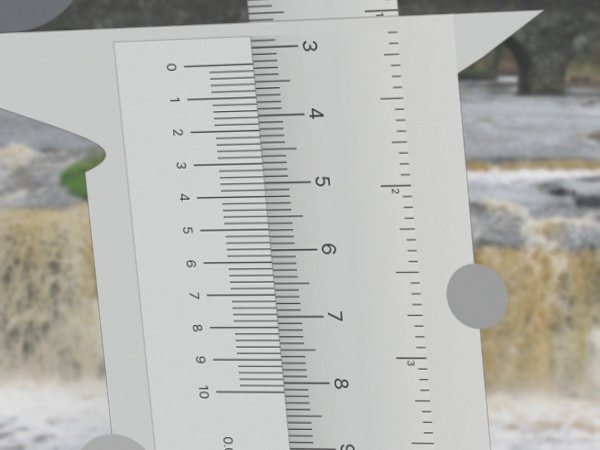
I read 32.4 mm
